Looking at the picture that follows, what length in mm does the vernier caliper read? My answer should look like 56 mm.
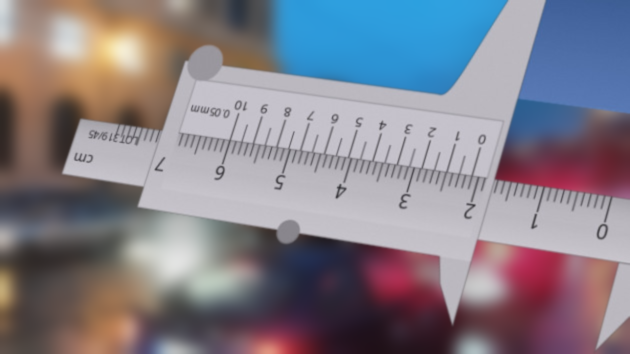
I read 21.0 mm
